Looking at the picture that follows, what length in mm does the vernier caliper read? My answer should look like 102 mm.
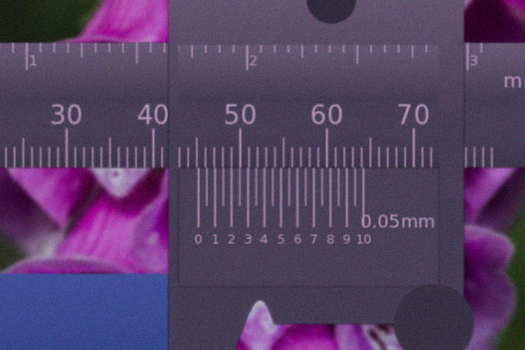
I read 45.2 mm
